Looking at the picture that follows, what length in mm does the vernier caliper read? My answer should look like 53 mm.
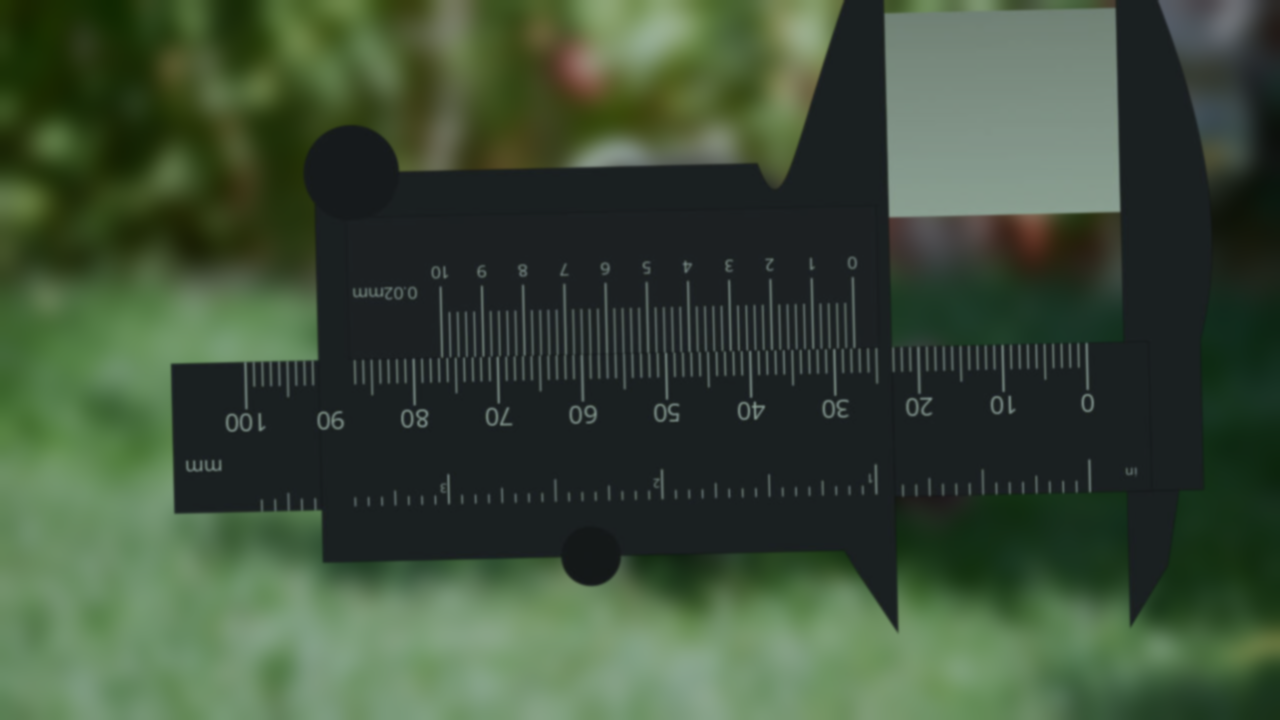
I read 27.6 mm
